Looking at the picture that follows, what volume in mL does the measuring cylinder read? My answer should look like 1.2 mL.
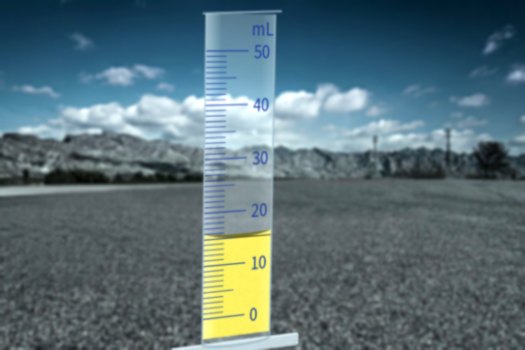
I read 15 mL
